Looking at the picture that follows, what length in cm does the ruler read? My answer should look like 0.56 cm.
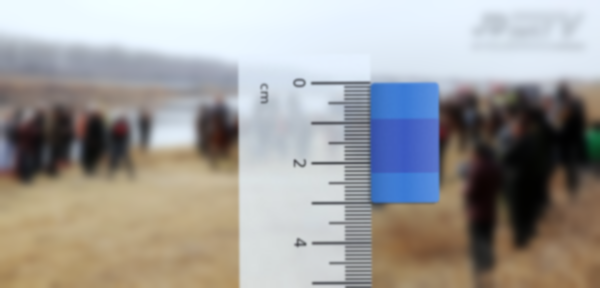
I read 3 cm
